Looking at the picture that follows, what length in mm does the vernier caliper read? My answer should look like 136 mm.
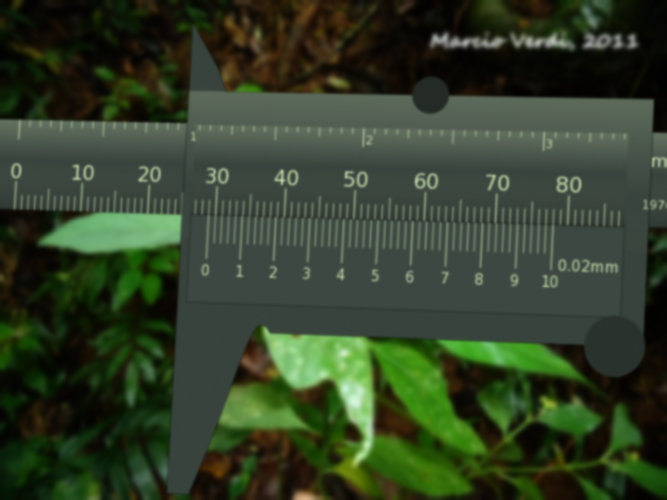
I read 29.0 mm
